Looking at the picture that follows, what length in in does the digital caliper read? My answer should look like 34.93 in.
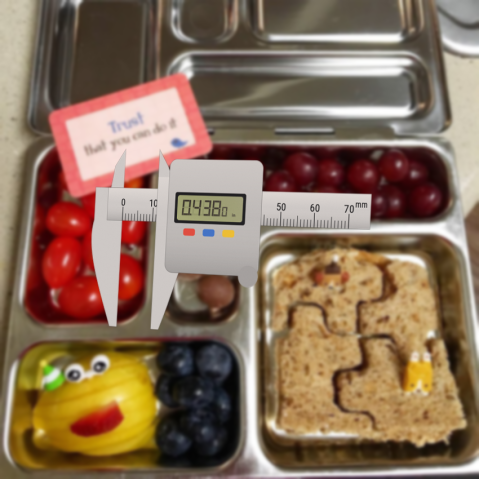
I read 0.4380 in
